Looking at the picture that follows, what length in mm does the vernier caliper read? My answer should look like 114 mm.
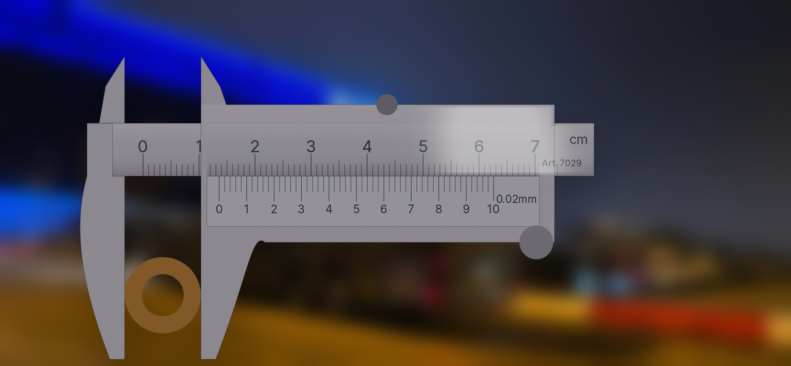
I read 13.6 mm
